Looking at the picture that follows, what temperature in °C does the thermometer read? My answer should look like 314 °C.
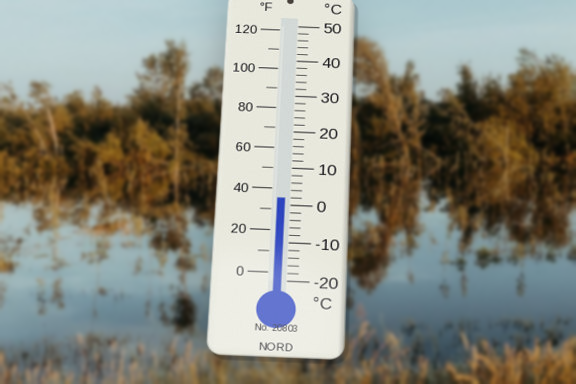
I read 2 °C
